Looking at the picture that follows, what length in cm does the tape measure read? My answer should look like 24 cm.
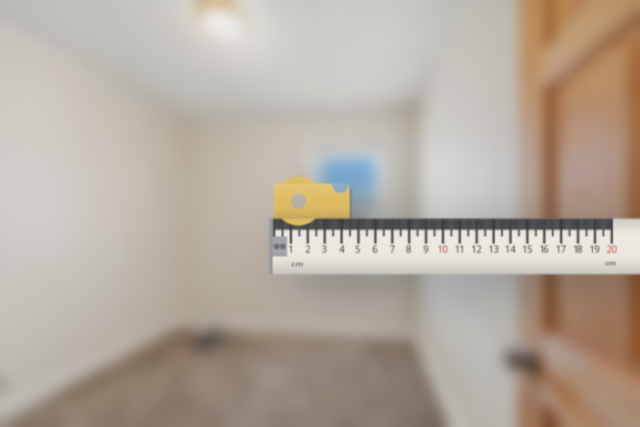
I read 4.5 cm
